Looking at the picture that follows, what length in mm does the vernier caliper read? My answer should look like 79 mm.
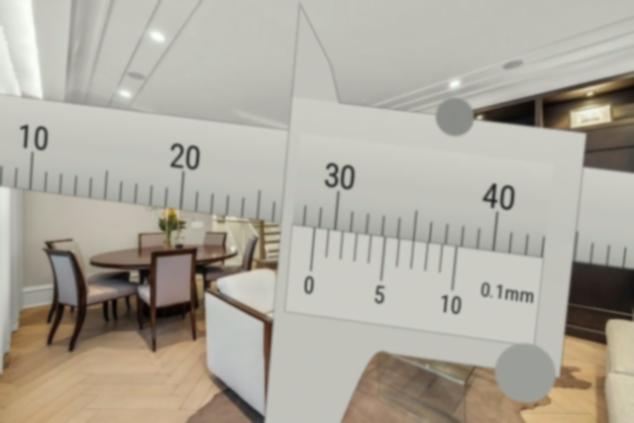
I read 28.7 mm
